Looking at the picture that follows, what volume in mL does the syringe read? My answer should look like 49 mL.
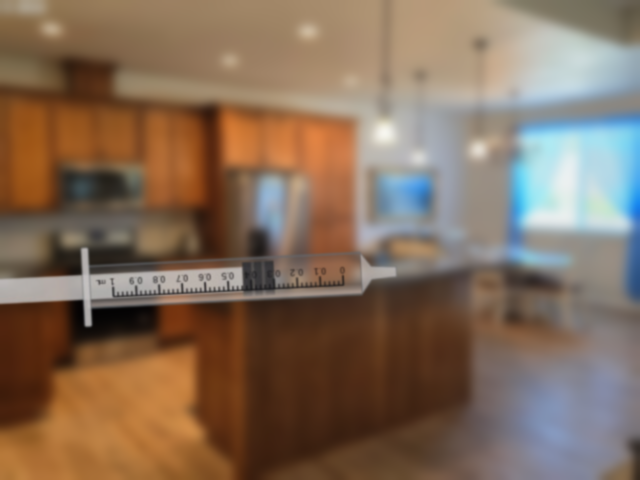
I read 0.3 mL
